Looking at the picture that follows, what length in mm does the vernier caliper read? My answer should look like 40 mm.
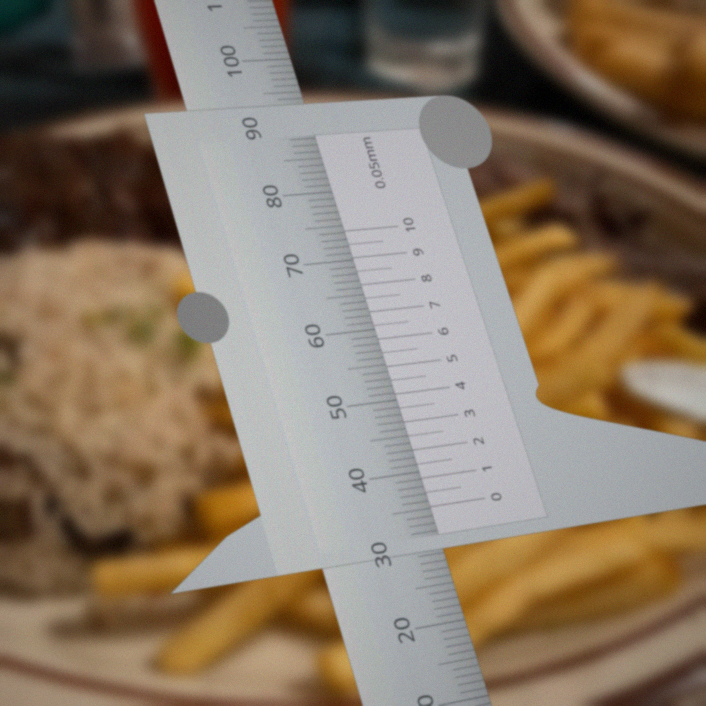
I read 35.2 mm
